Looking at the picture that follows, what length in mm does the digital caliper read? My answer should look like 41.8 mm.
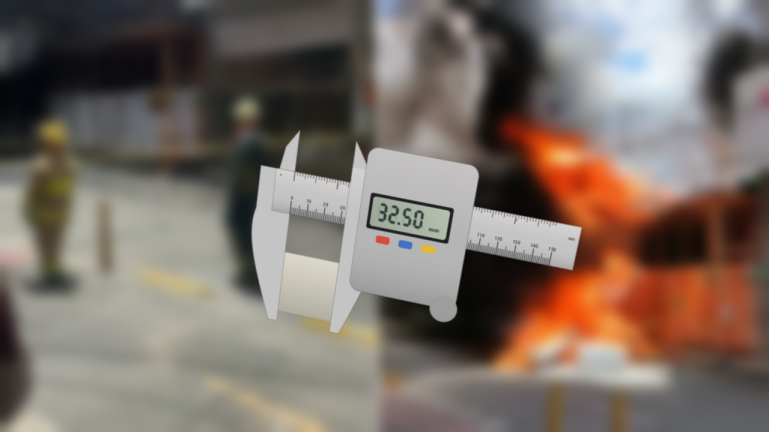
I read 32.50 mm
